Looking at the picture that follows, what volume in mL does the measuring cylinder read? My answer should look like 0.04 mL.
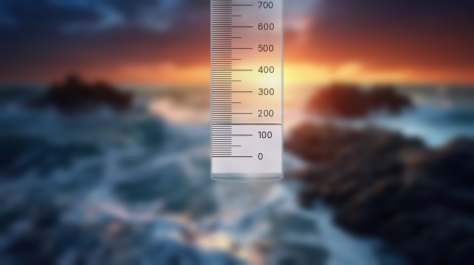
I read 150 mL
